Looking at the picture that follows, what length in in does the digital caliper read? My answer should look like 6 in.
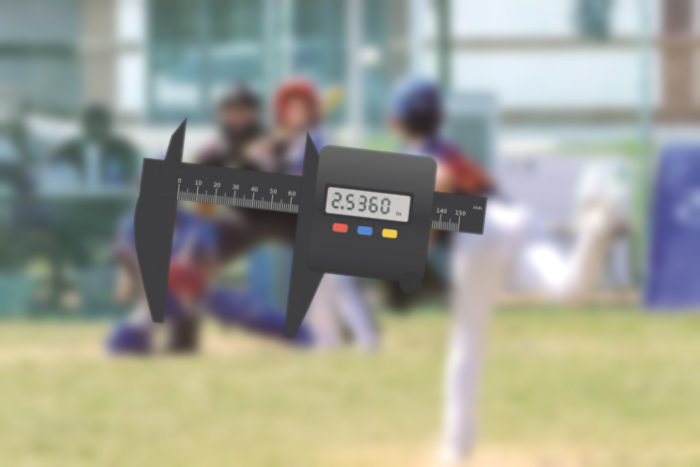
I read 2.5360 in
